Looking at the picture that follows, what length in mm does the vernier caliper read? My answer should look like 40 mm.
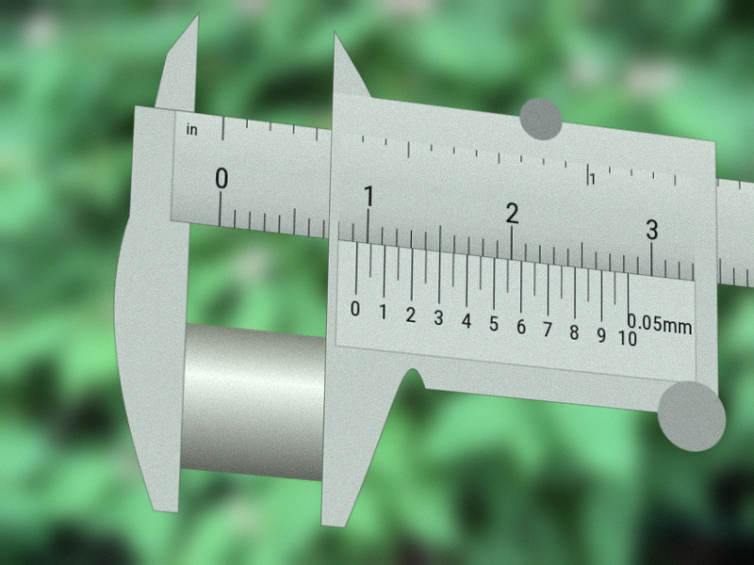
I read 9.3 mm
